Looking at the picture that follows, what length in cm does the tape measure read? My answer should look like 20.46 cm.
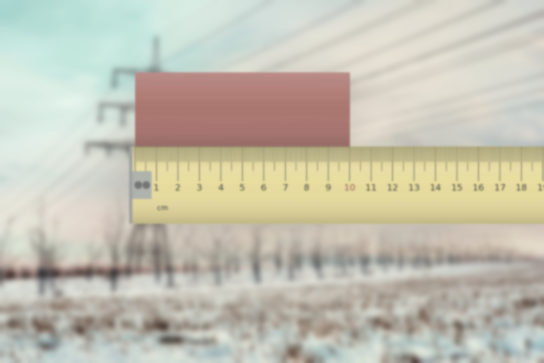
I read 10 cm
